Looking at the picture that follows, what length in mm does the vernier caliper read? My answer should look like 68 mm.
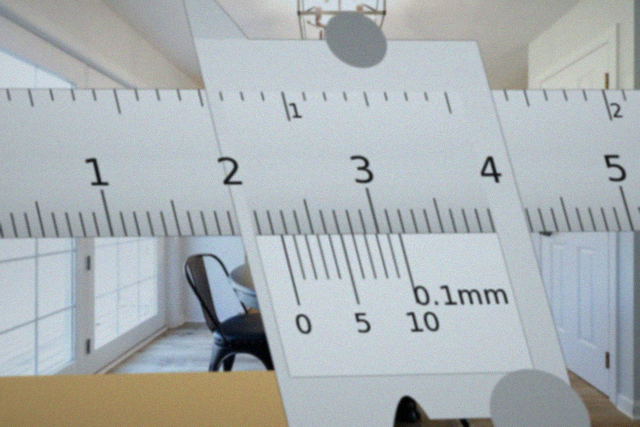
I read 22.6 mm
